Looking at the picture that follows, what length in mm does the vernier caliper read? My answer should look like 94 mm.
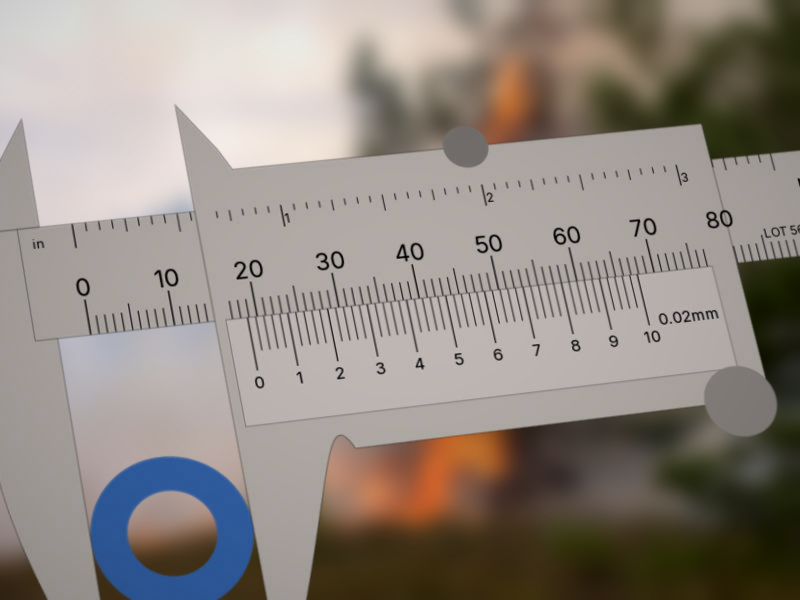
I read 18.8 mm
